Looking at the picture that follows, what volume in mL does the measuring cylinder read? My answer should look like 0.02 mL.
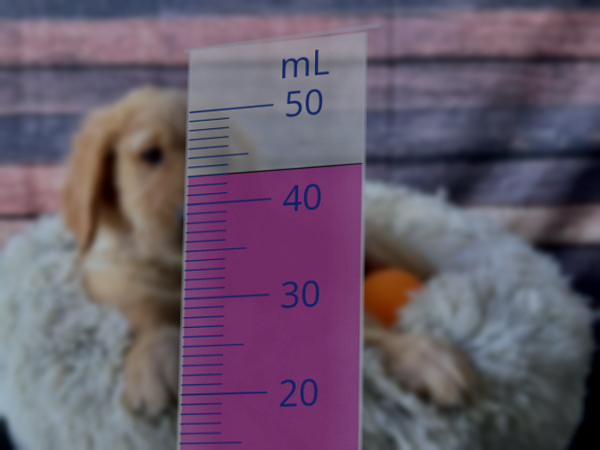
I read 43 mL
